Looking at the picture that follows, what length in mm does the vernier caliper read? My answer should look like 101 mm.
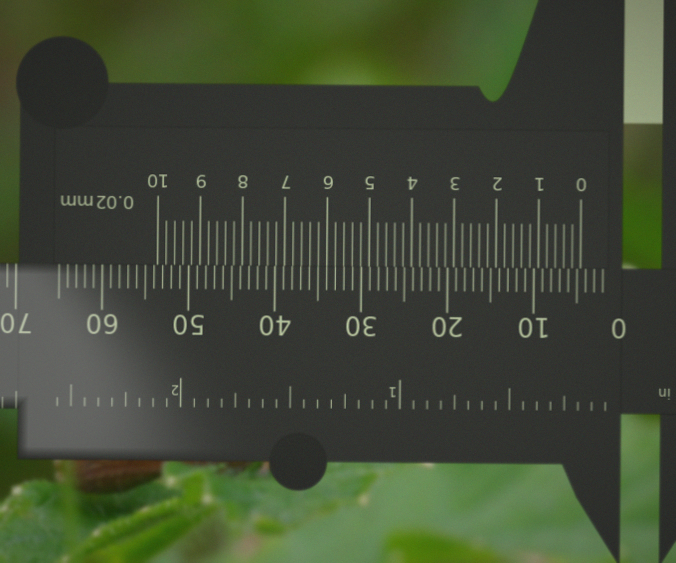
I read 4.6 mm
